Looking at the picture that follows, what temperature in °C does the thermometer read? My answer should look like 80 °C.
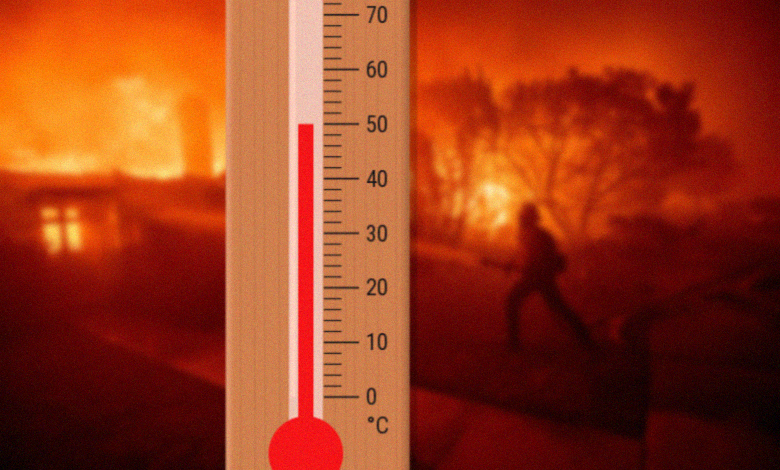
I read 50 °C
